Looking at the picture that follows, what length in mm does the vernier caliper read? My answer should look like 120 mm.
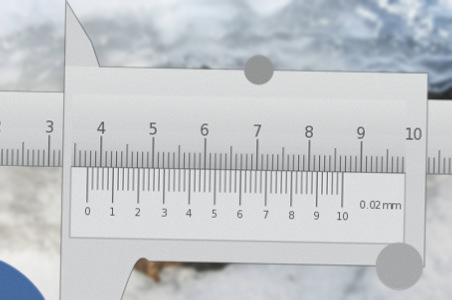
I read 37.5 mm
